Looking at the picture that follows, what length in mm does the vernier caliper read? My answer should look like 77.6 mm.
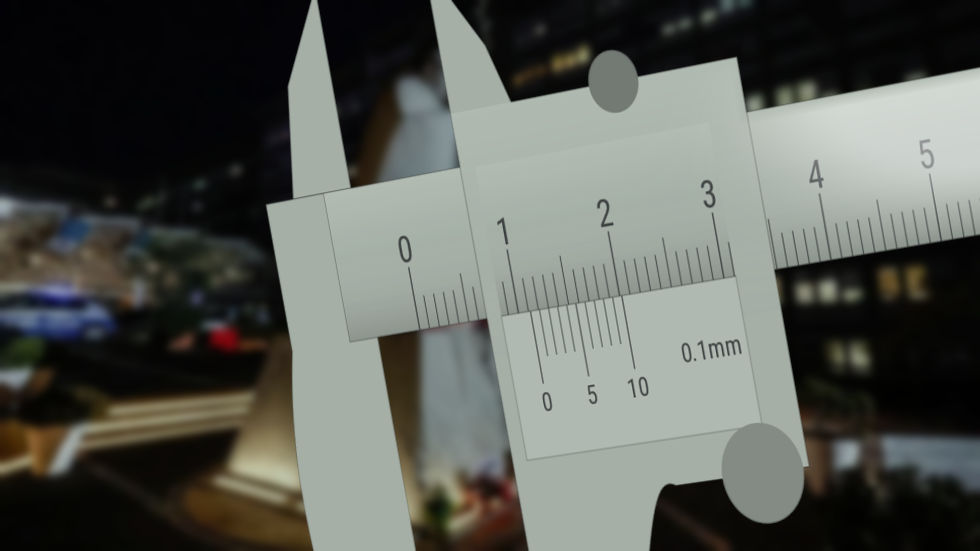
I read 11.2 mm
